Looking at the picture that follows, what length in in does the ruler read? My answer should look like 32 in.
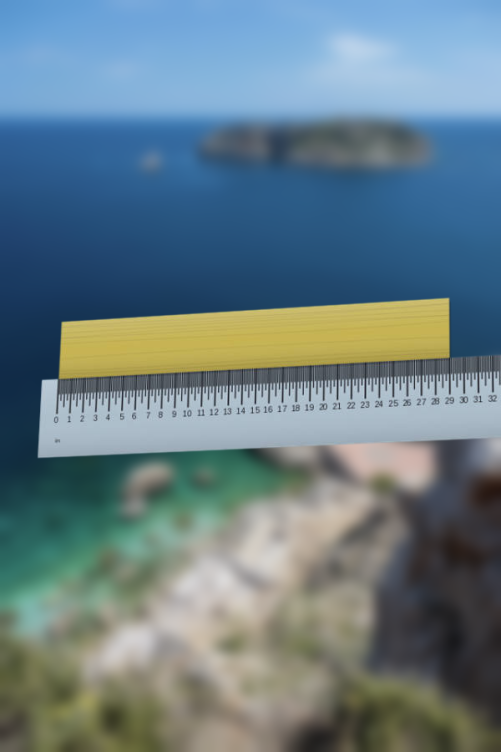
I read 29 in
